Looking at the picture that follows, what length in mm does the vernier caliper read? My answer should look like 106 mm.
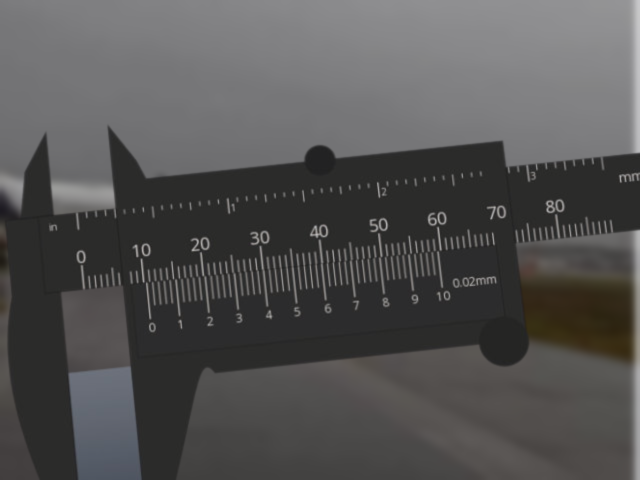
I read 10.5 mm
